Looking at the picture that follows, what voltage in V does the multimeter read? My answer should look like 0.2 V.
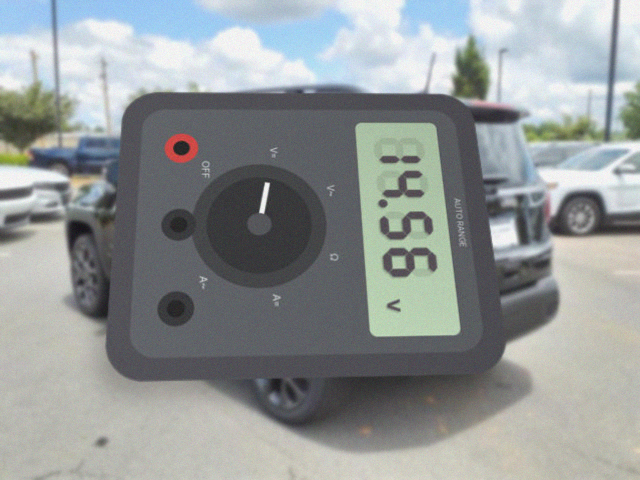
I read 14.56 V
